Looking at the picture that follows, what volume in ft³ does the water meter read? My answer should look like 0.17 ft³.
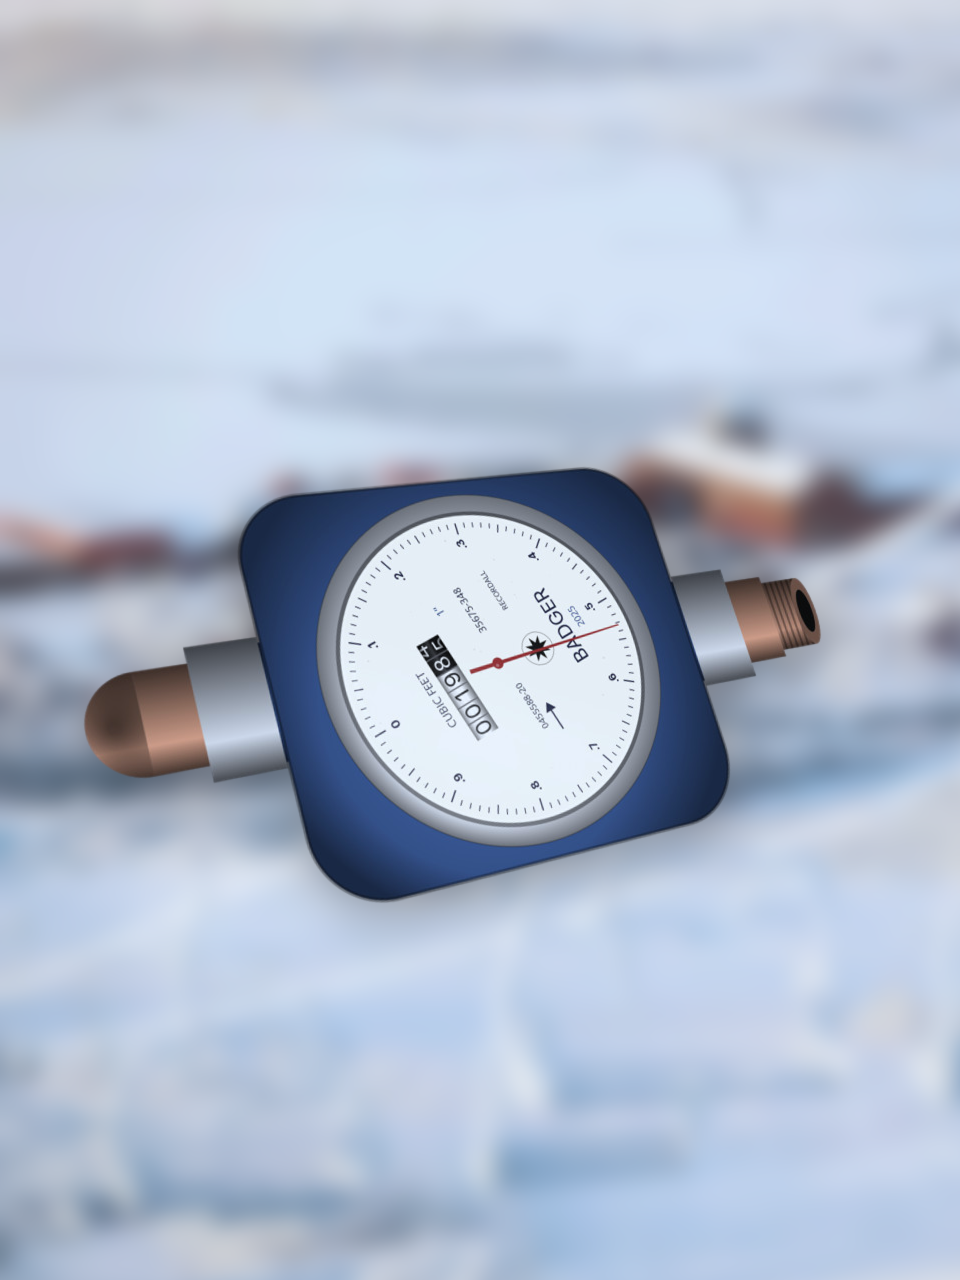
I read 1984.53 ft³
